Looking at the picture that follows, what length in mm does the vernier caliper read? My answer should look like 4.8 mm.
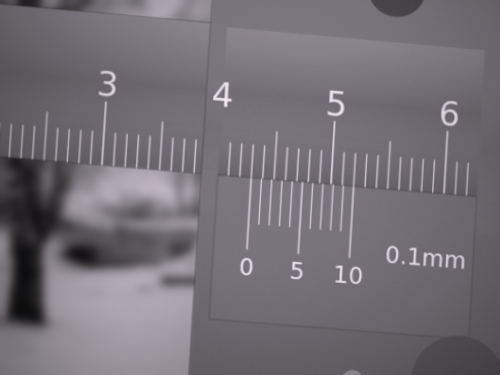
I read 43.0 mm
